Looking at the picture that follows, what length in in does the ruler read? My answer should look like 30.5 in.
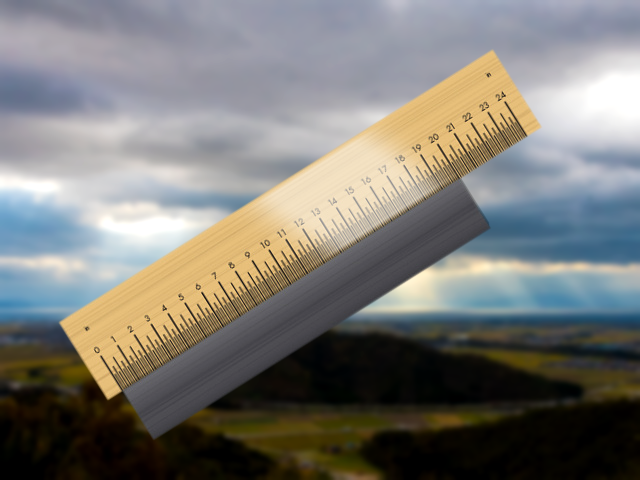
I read 20 in
